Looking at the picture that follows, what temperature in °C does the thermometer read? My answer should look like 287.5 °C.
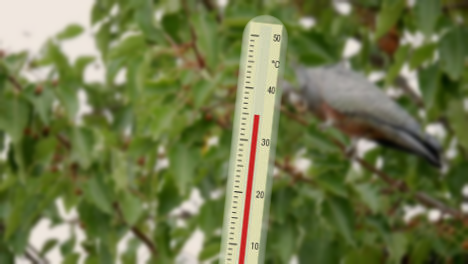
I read 35 °C
